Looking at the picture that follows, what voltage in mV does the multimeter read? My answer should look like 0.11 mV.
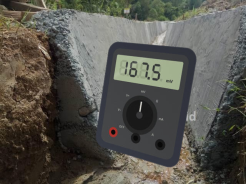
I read 167.5 mV
